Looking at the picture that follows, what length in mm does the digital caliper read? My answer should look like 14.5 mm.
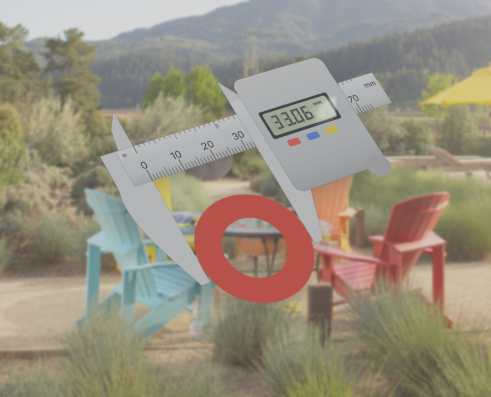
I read 33.06 mm
